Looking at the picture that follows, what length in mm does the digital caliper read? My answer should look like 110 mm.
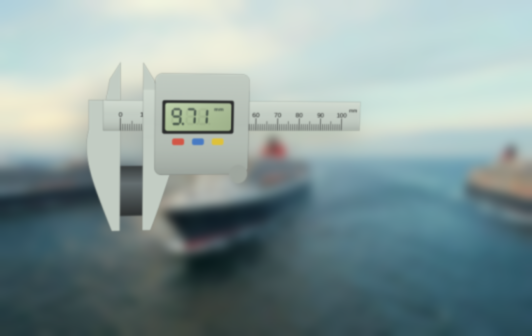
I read 9.71 mm
